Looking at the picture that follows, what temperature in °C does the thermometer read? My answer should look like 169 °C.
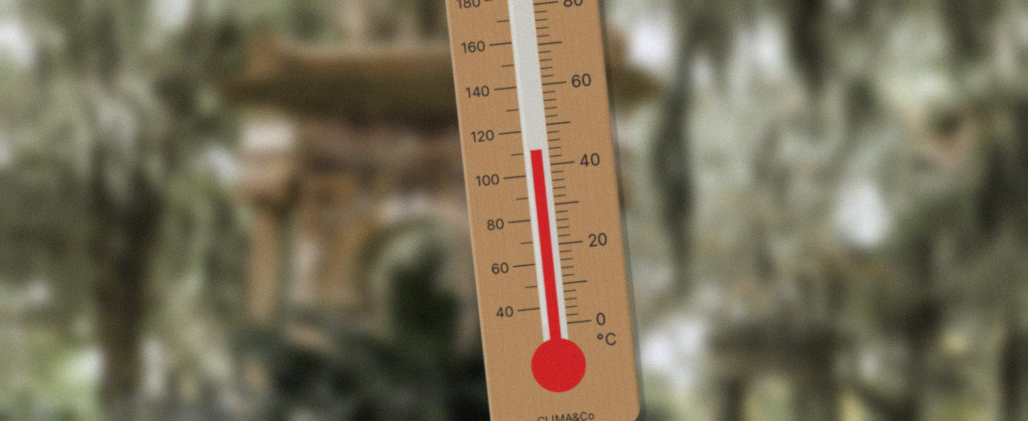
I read 44 °C
